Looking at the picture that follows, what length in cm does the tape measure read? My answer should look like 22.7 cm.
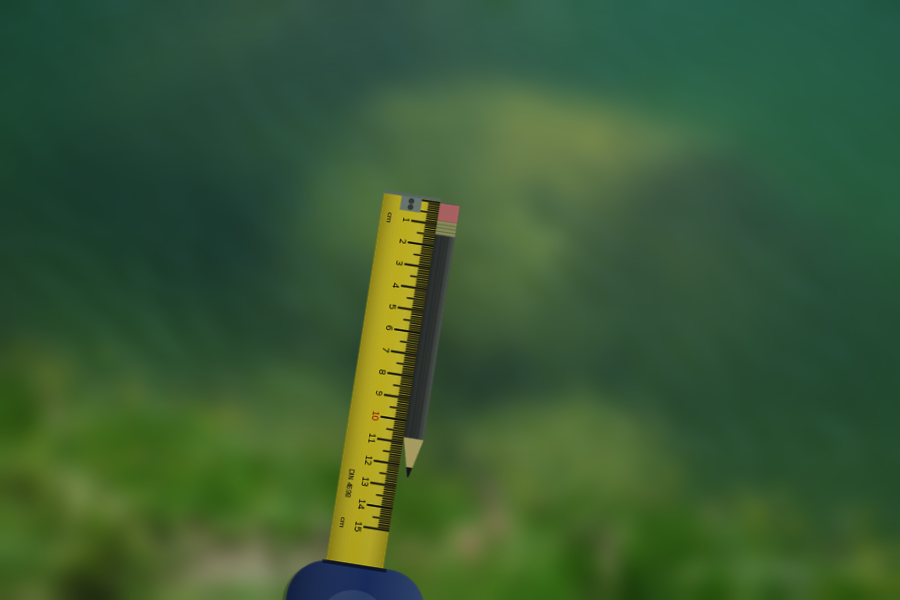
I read 12.5 cm
